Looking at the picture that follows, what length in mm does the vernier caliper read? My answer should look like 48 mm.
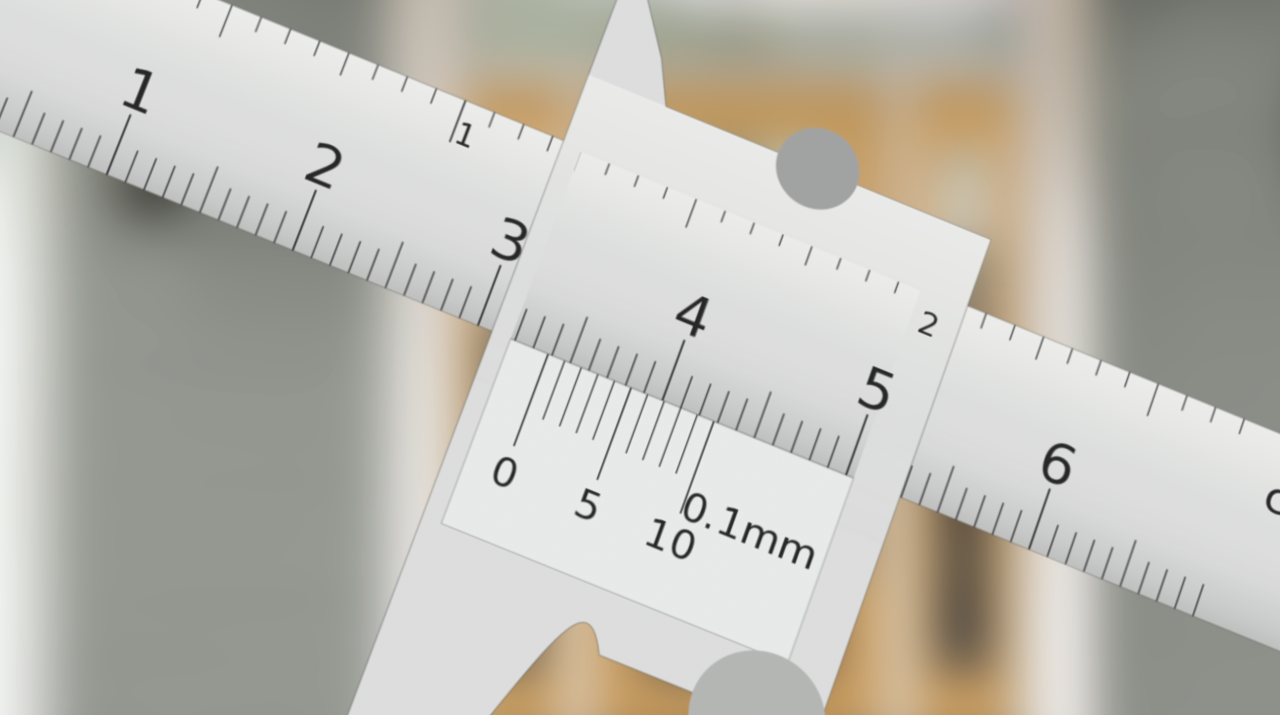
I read 33.8 mm
